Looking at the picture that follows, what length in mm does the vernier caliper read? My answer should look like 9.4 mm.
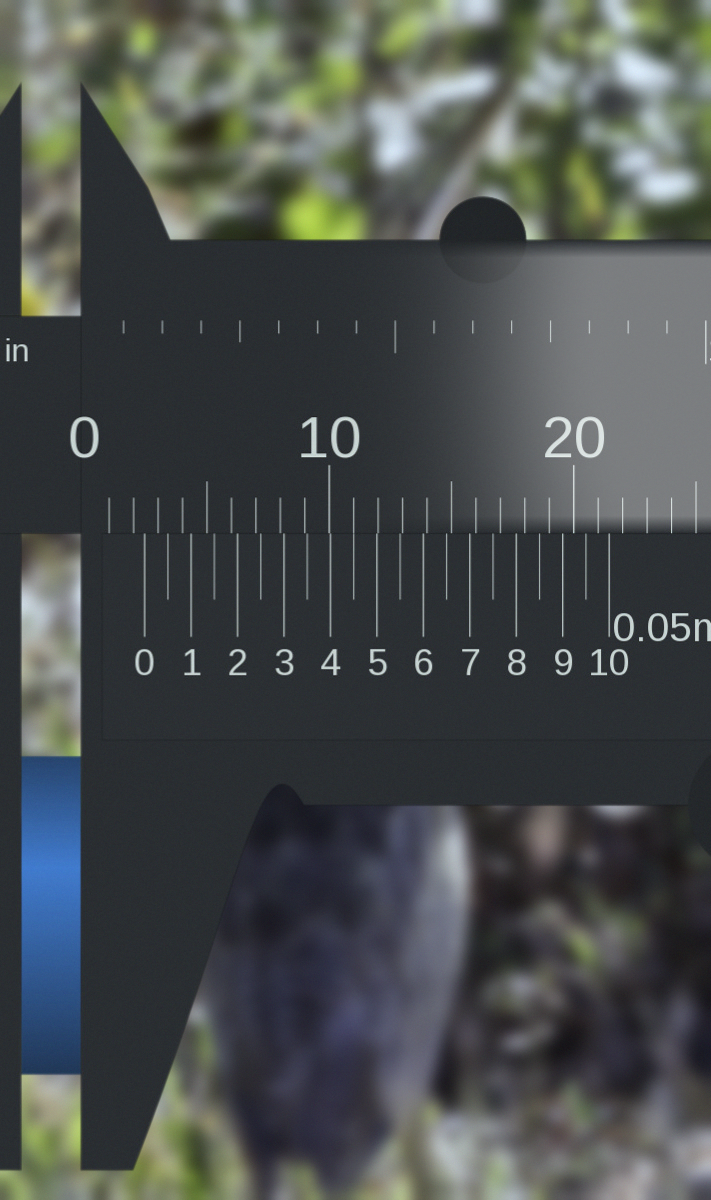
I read 2.45 mm
